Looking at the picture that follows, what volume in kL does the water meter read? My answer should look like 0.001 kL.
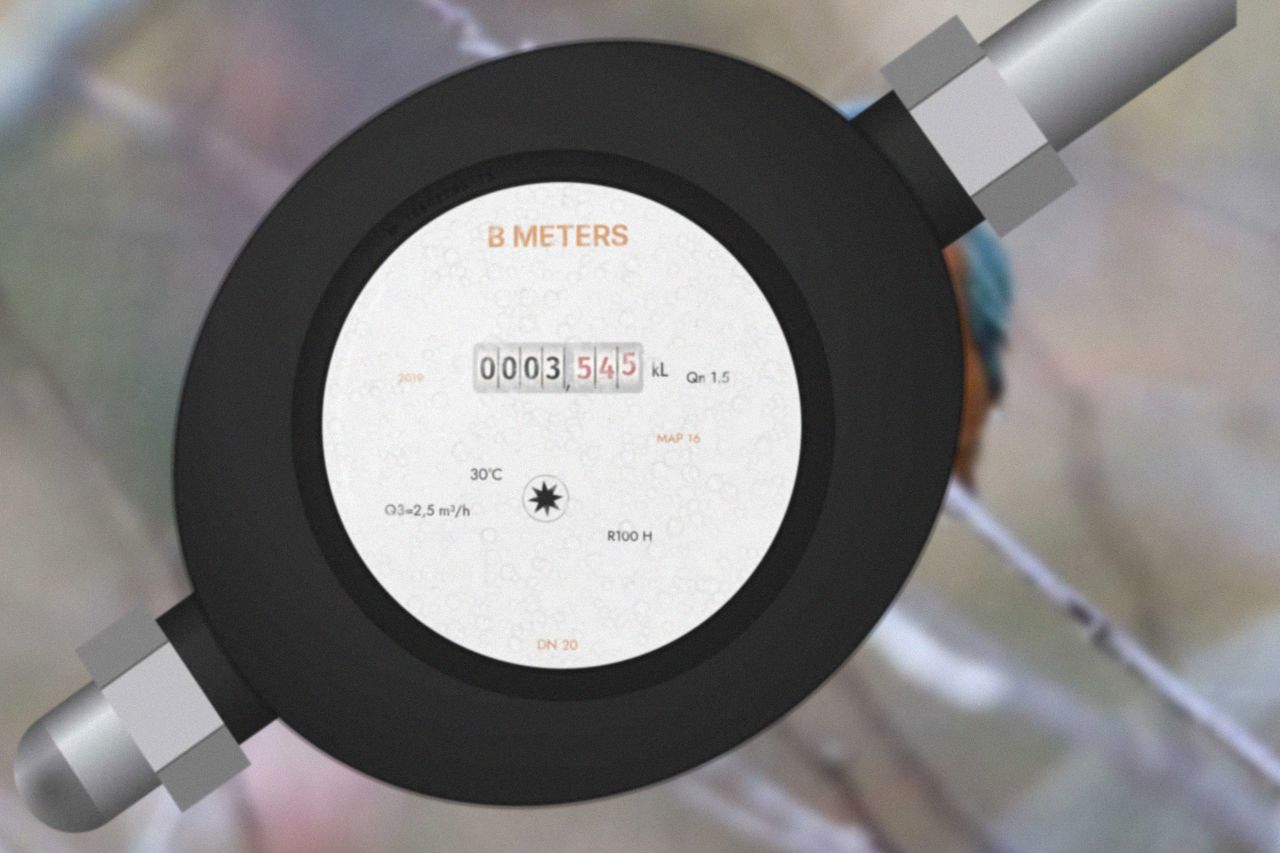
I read 3.545 kL
